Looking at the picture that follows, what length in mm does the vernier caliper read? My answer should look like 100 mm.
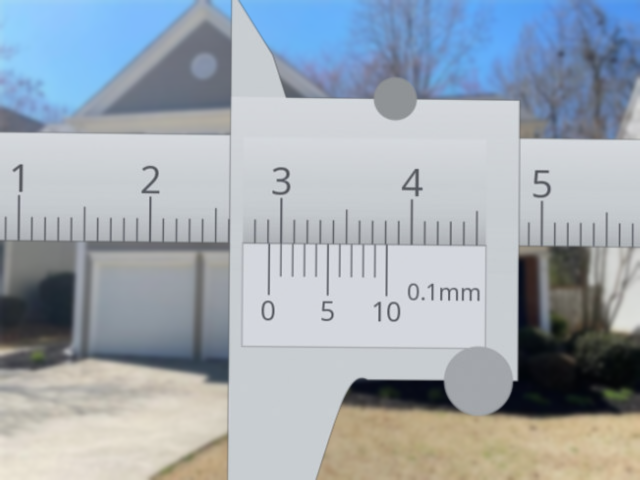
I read 29.1 mm
